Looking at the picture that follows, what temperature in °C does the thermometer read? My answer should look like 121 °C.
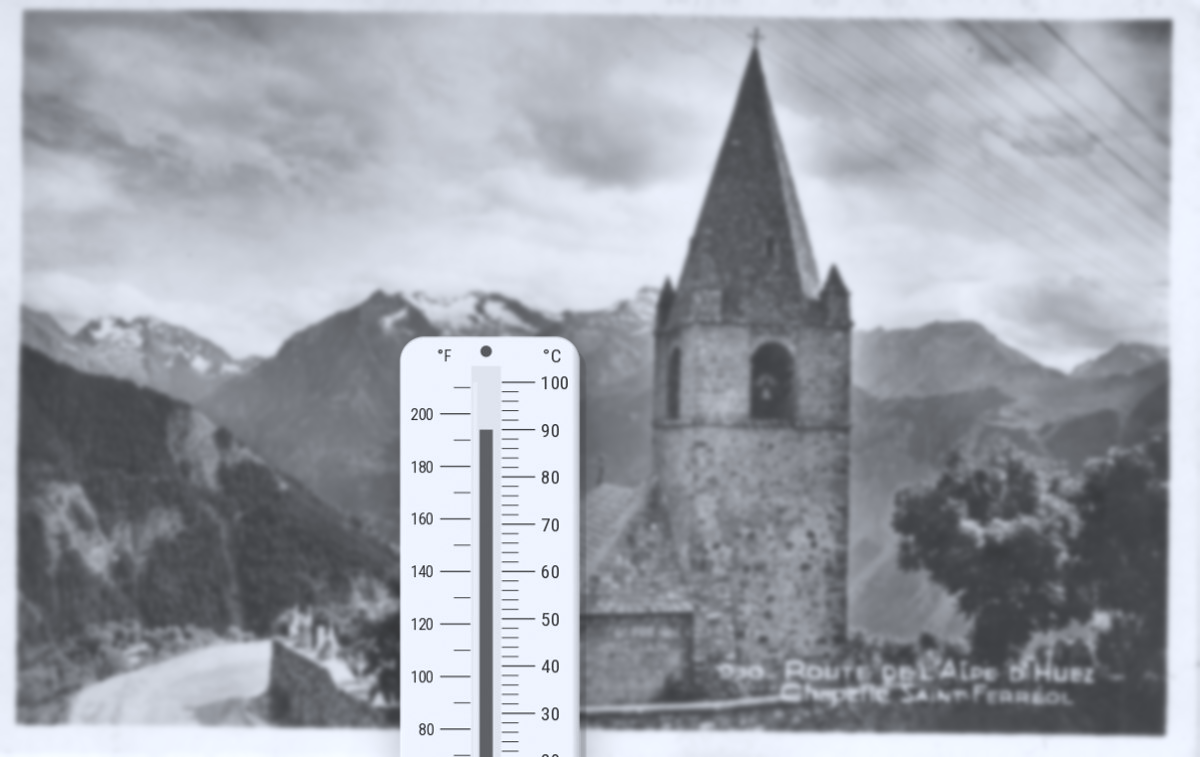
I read 90 °C
